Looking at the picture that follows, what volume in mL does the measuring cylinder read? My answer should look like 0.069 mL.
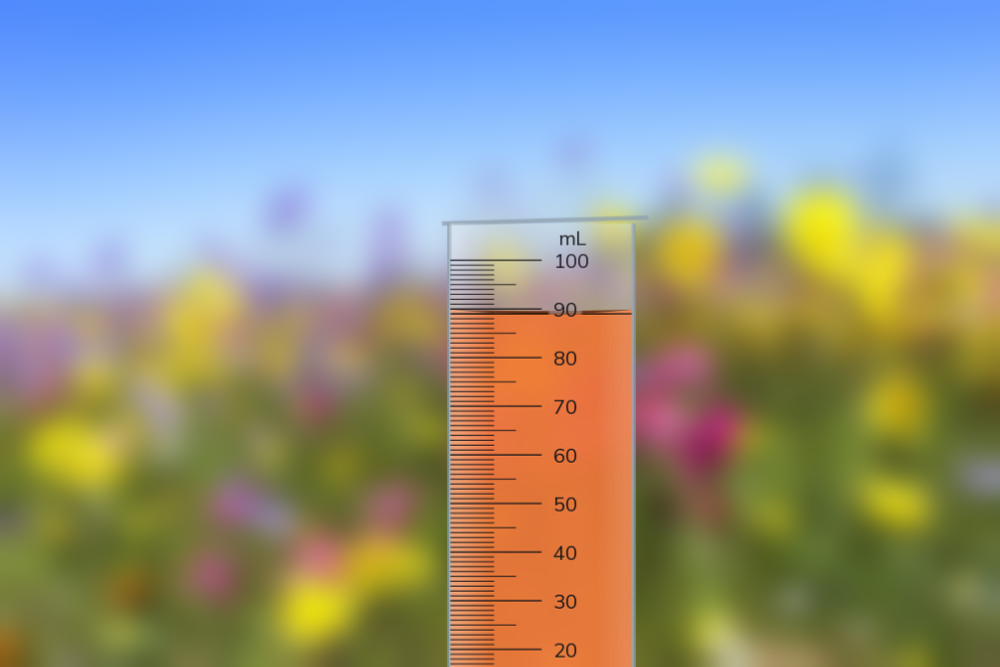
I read 89 mL
